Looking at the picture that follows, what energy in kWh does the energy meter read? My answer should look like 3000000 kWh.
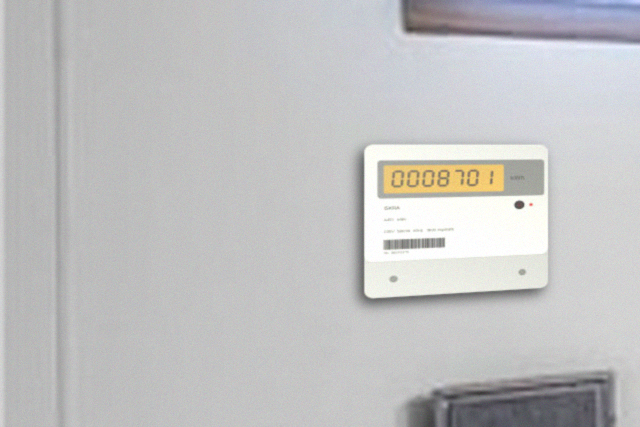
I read 8701 kWh
